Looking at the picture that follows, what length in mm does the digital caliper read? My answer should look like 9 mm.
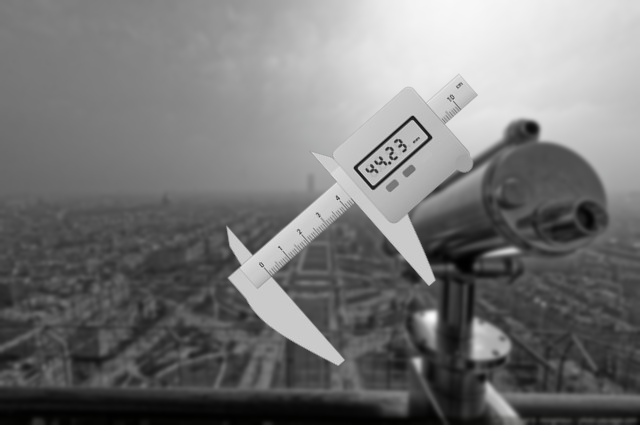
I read 44.23 mm
